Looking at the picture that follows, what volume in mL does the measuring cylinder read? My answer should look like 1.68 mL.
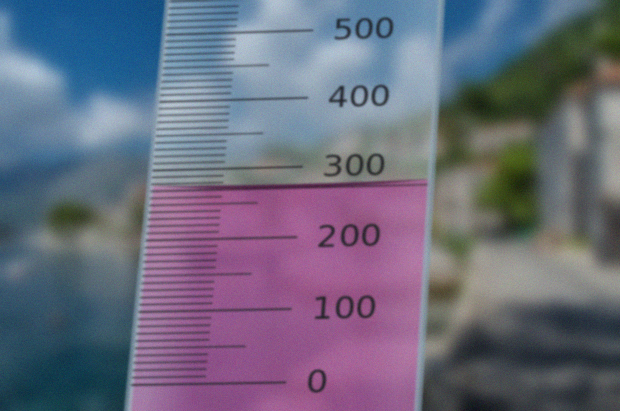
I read 270 mL
